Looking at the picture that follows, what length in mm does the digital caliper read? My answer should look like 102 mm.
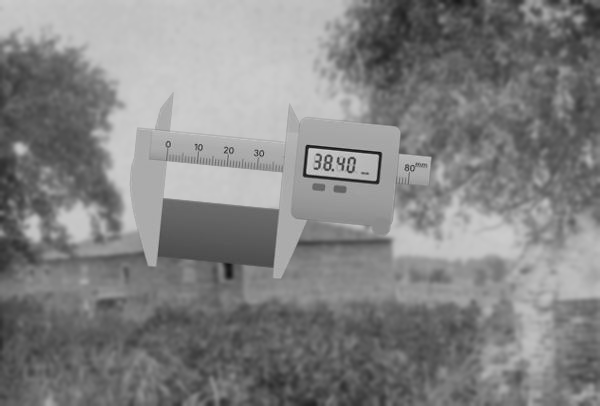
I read 38.40 mm
